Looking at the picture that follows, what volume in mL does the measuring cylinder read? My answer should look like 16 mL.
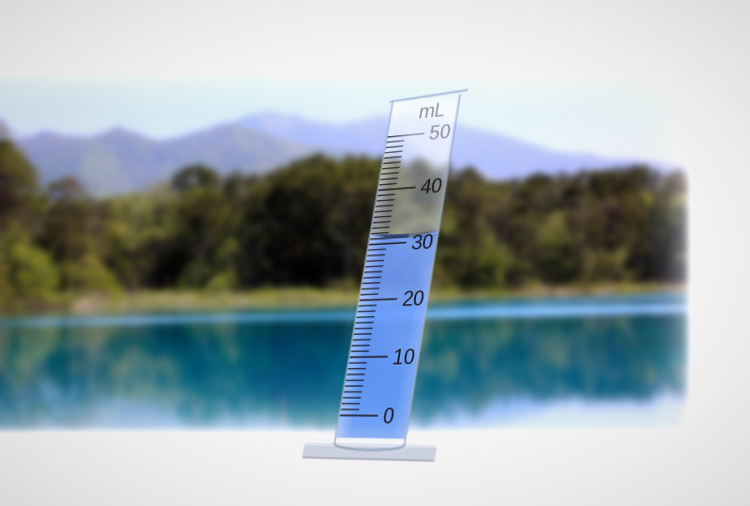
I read 31 mL
